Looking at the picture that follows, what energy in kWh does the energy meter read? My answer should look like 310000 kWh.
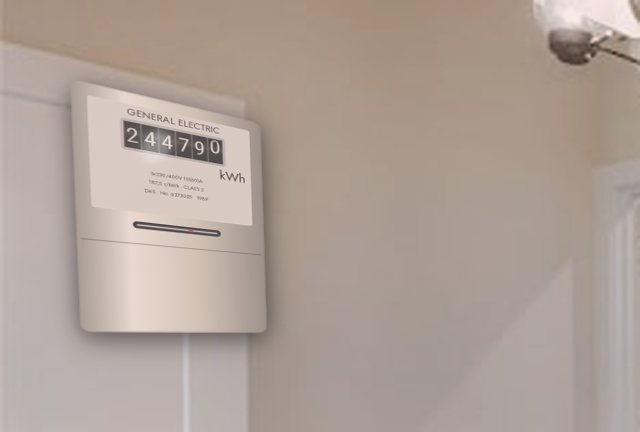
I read 244790 kWh
